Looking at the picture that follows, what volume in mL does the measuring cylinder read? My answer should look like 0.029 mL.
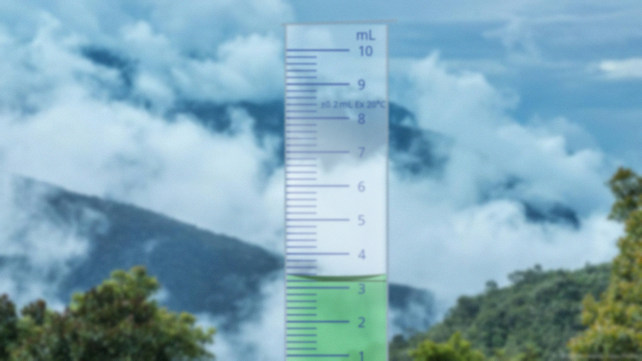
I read 3.2 mL
